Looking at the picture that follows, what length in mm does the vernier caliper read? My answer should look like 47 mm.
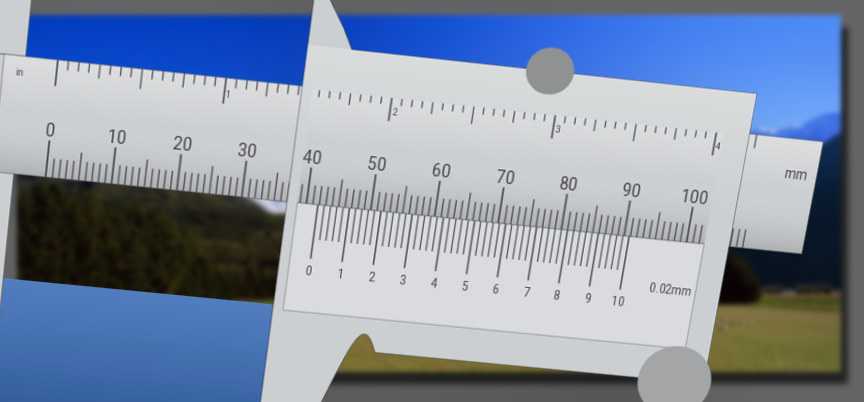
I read 41.8 mm
